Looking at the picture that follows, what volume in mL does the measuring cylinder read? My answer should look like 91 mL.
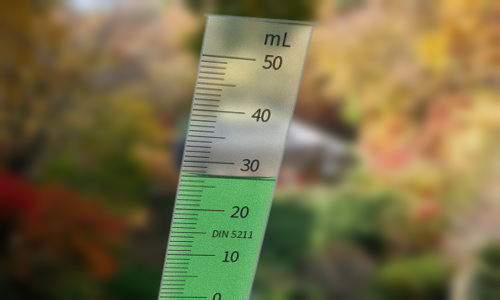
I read 27 mL
